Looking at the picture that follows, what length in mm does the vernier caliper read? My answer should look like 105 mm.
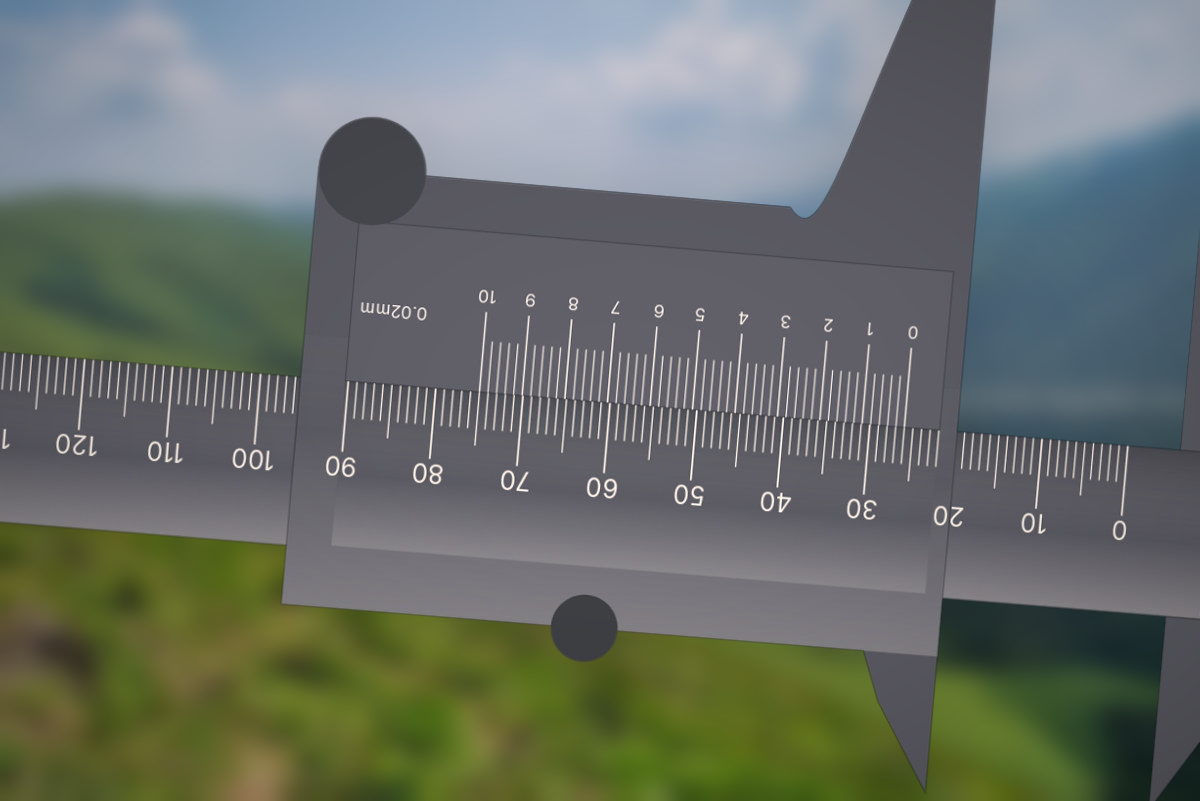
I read 26.0 mm
